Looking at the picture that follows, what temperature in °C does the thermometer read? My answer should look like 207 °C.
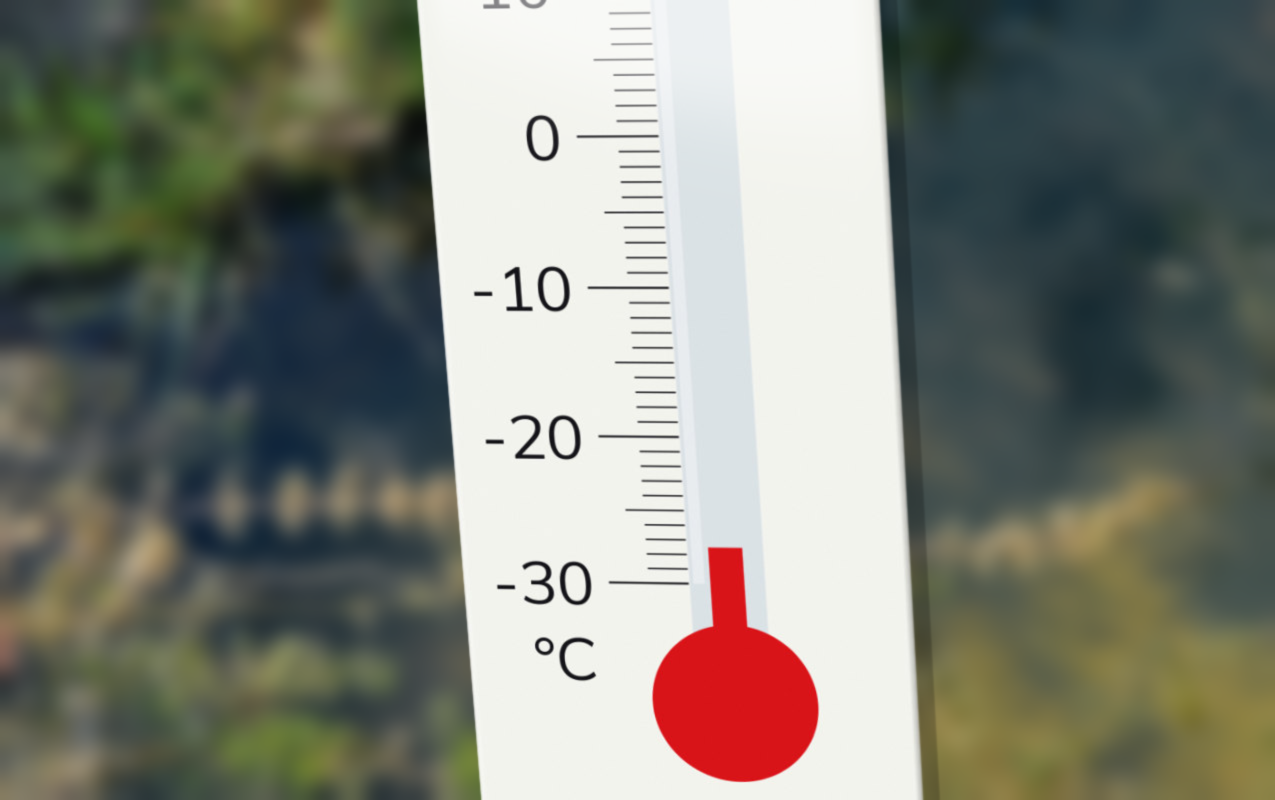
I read -27.5 °C
